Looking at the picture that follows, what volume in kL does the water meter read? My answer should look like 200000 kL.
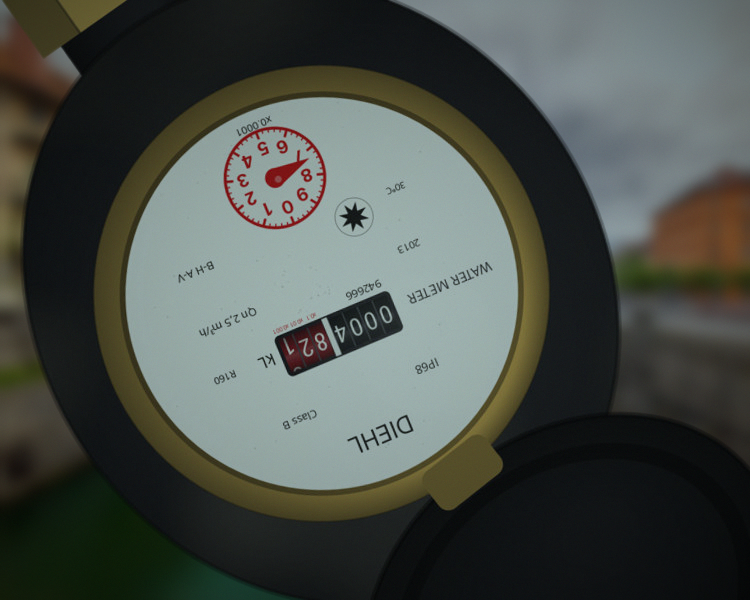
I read 4.8207 kL
